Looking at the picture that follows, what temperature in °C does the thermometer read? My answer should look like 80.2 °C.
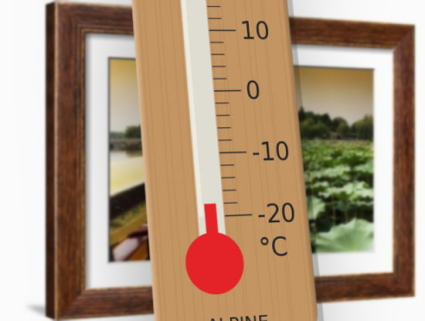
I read -18 °C
